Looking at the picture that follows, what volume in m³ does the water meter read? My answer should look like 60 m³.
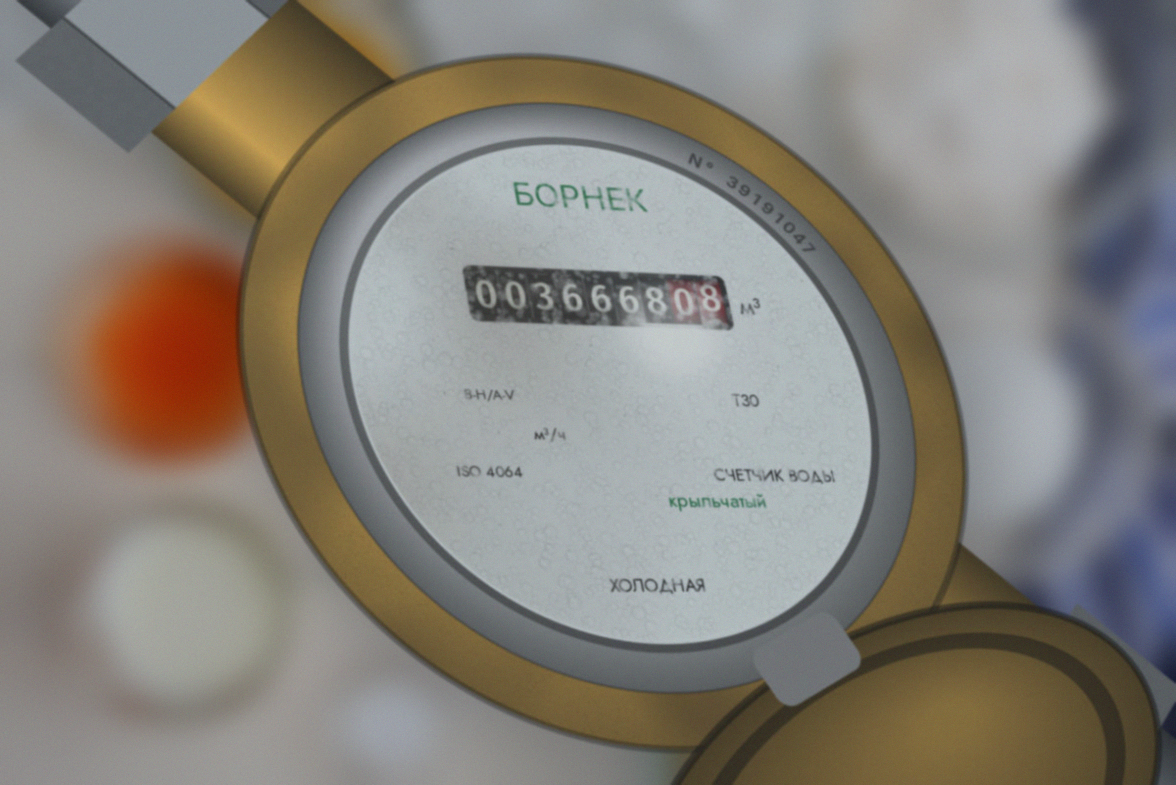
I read 36668.08 m³
